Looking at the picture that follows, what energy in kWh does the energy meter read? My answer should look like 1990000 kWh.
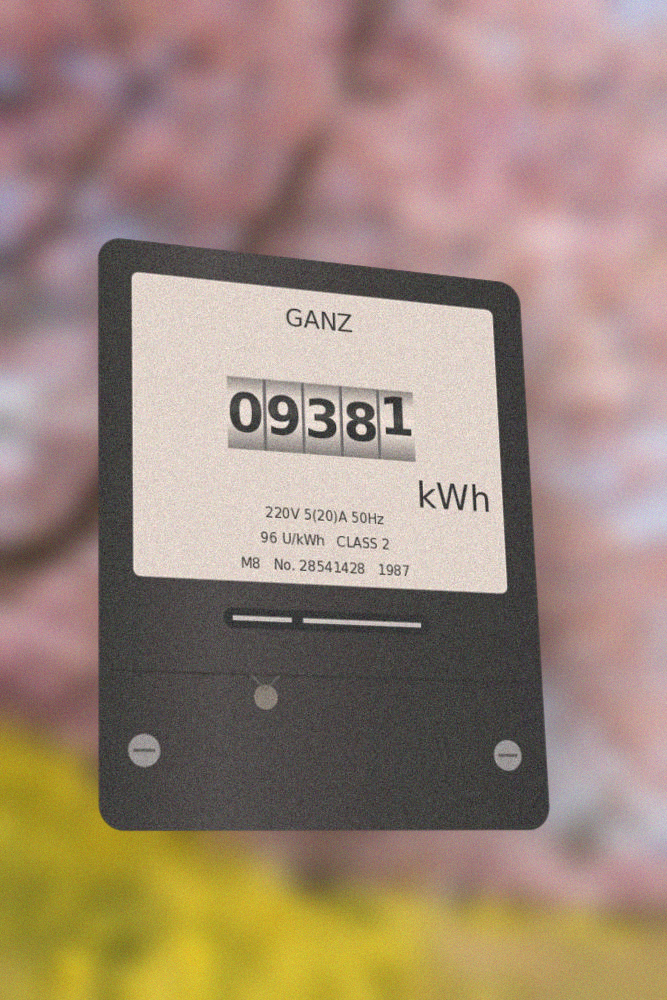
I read 9381 kWh
